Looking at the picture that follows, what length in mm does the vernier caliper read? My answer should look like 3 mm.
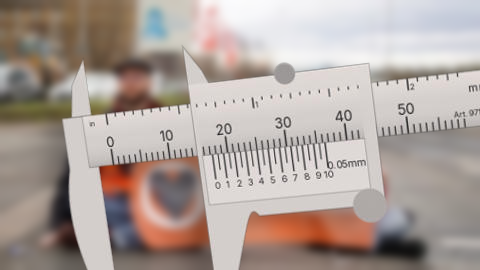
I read 17.4 mm
